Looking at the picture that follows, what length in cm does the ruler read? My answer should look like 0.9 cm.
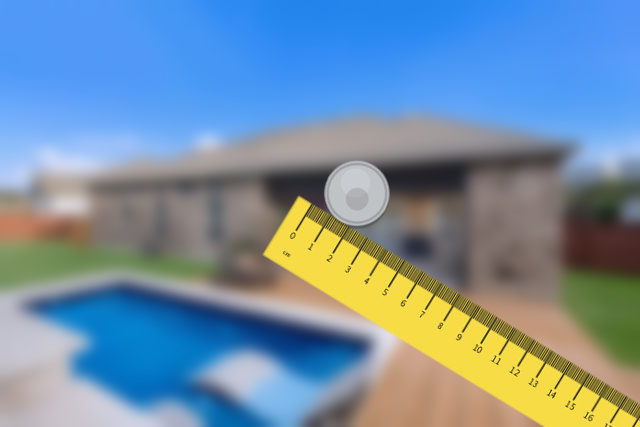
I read 3 cm
